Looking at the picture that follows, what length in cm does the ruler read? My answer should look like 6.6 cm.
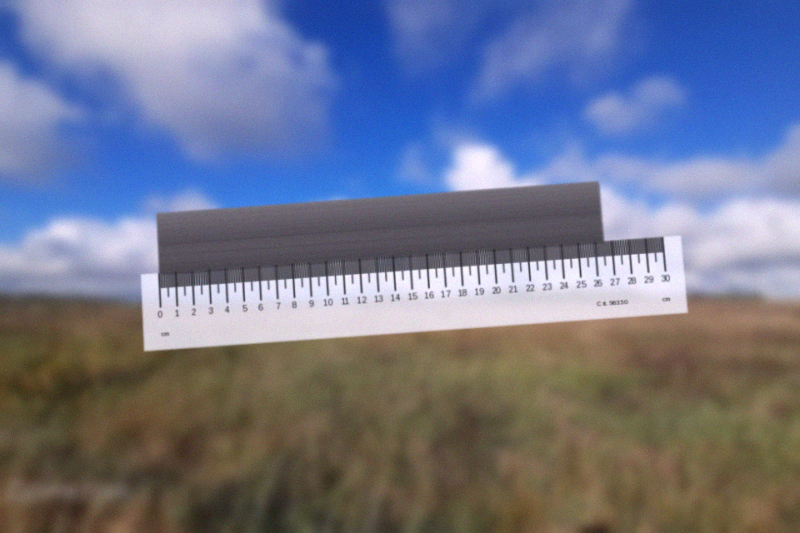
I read 26.5 cm
